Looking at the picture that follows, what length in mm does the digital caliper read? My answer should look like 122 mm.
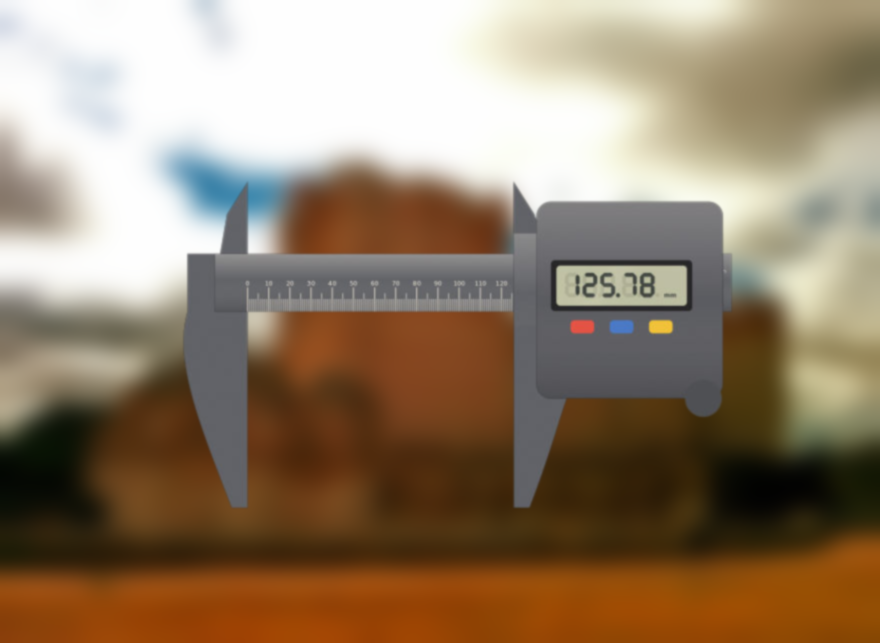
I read 125.78 mm
